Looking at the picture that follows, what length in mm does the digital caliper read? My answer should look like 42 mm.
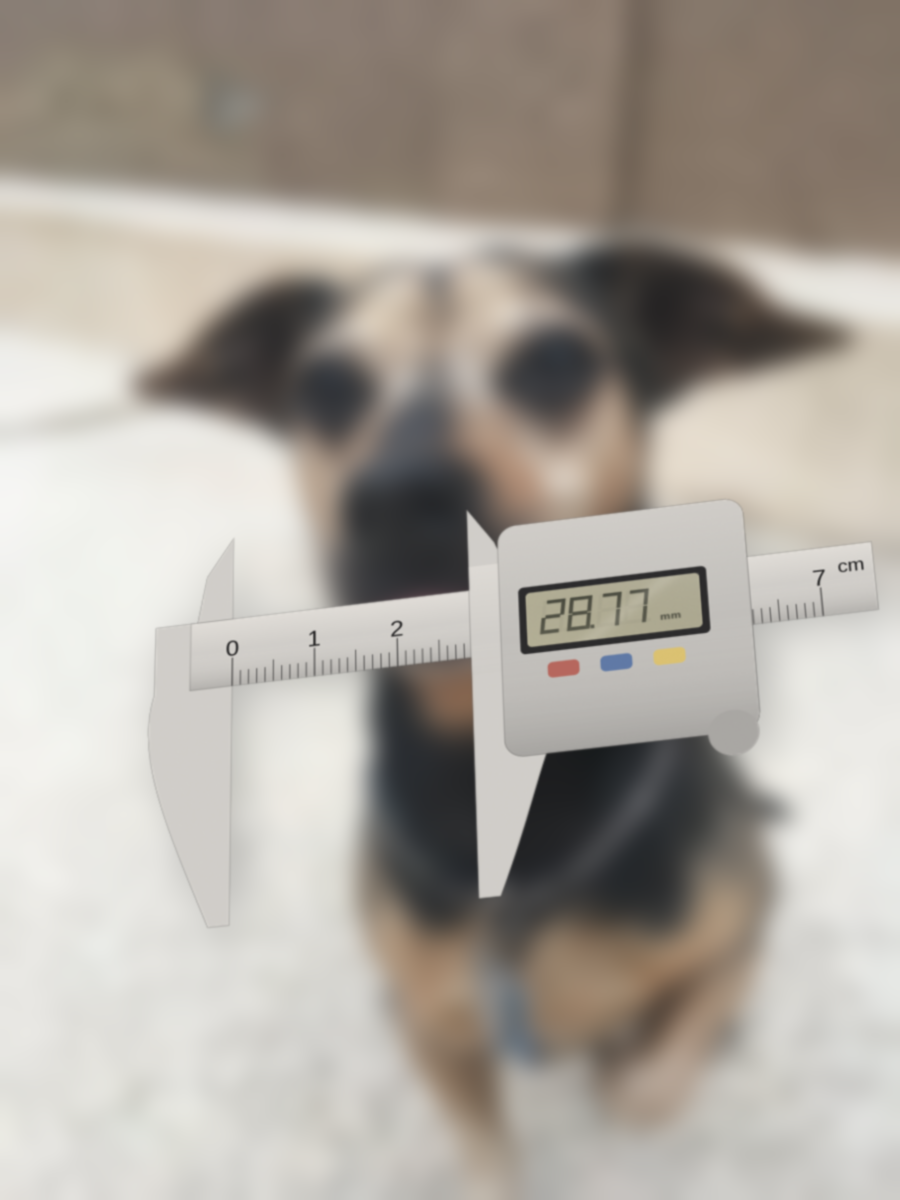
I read 28.77 mm
